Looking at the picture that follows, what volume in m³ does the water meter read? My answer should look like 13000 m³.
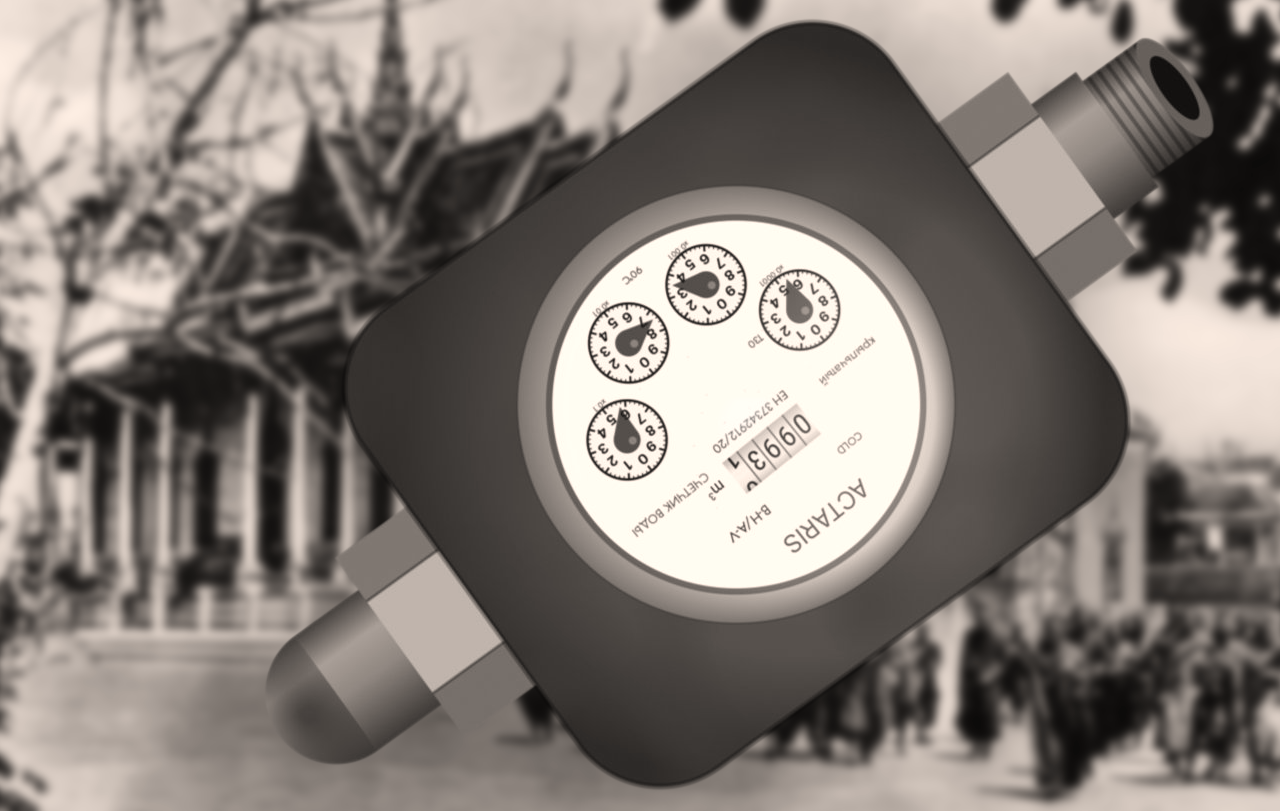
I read 9930.5735 m³
